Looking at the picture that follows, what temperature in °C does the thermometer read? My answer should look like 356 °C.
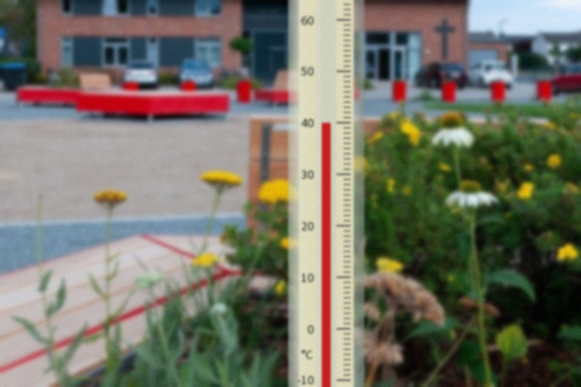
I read 40 °C
